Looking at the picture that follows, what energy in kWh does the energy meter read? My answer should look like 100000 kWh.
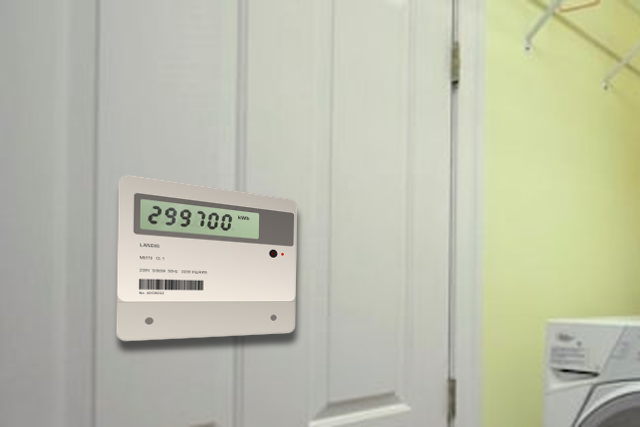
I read 299700 kWh
